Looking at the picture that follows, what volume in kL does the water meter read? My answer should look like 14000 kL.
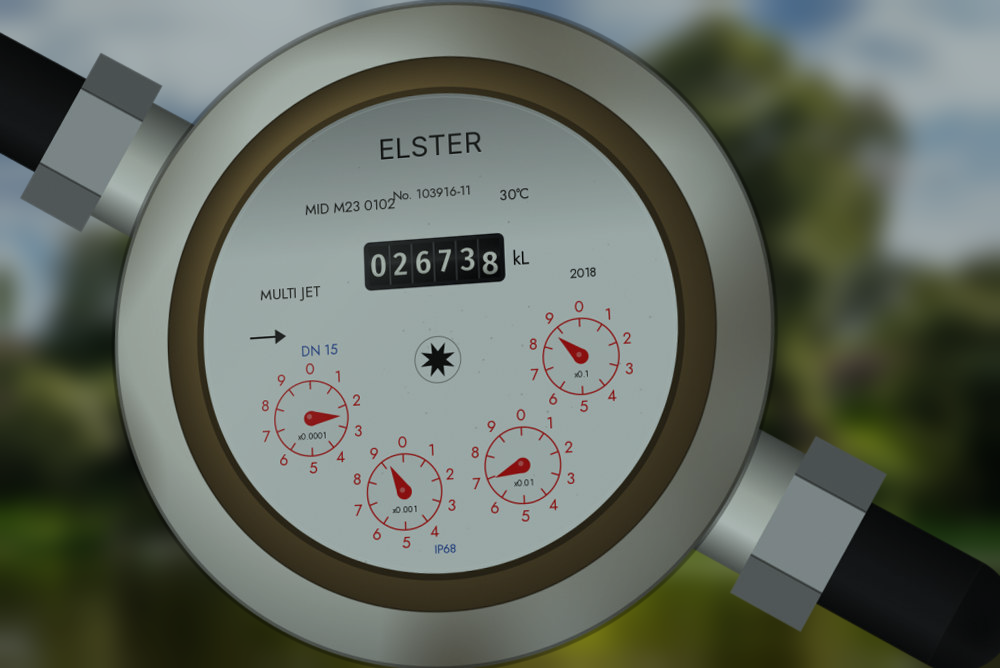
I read 26737.8692 kL
